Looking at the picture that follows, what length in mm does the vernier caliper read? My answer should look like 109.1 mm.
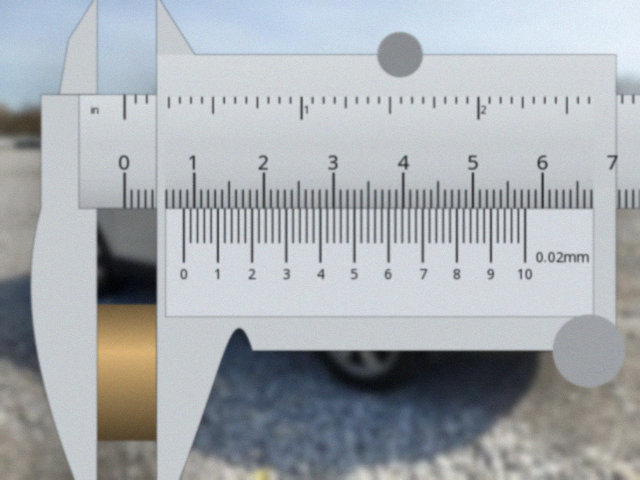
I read 8.5 mm
